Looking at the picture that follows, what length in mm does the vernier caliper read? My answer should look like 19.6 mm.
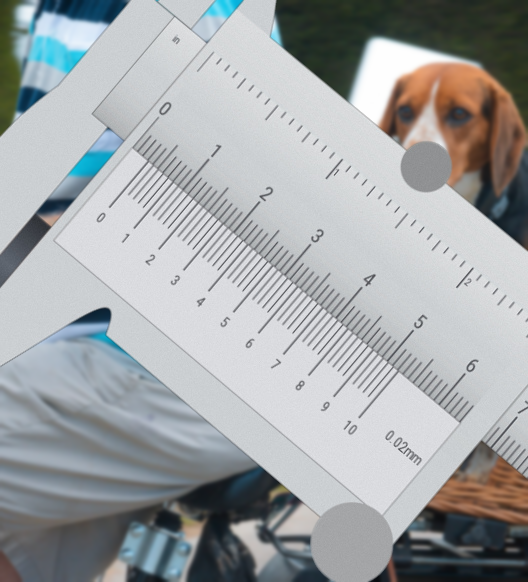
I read 3.2 mm
